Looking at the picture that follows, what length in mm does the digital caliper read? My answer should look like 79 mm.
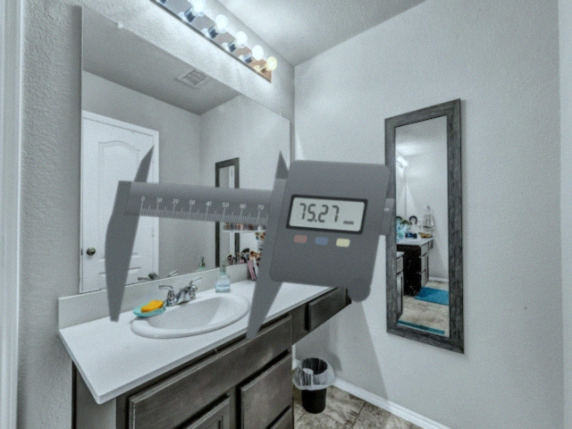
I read 75.27 mm
